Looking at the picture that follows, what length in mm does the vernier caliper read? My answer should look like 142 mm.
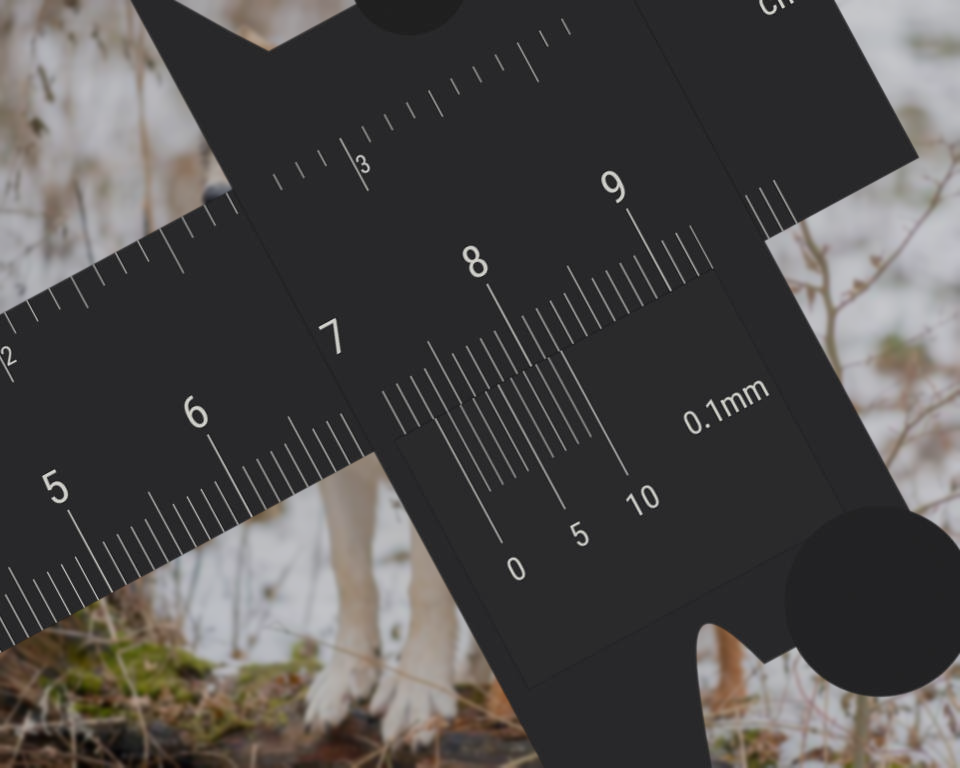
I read 73.1 mm
